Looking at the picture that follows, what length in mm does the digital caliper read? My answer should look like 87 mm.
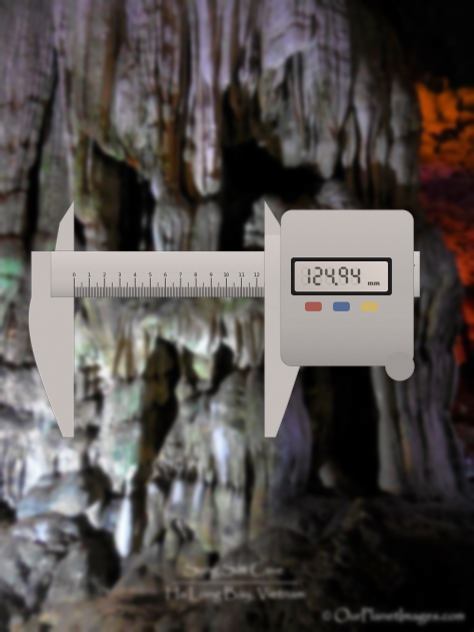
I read 124.94 mm
